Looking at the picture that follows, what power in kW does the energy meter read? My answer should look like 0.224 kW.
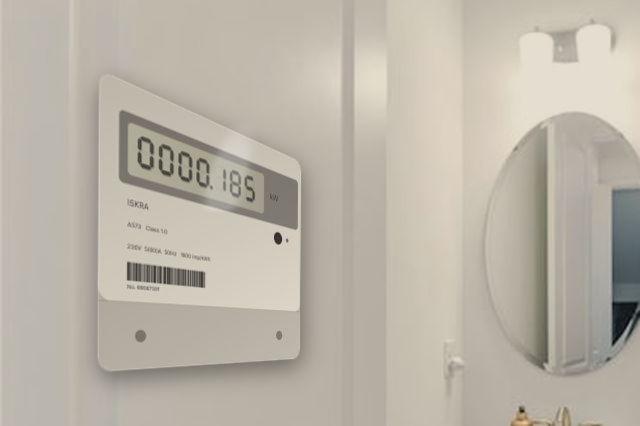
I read 0.185 kW
